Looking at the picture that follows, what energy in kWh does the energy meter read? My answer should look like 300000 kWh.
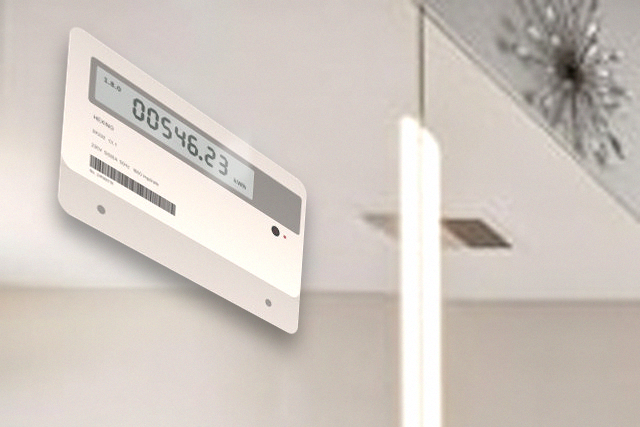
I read 546.23 kWh
